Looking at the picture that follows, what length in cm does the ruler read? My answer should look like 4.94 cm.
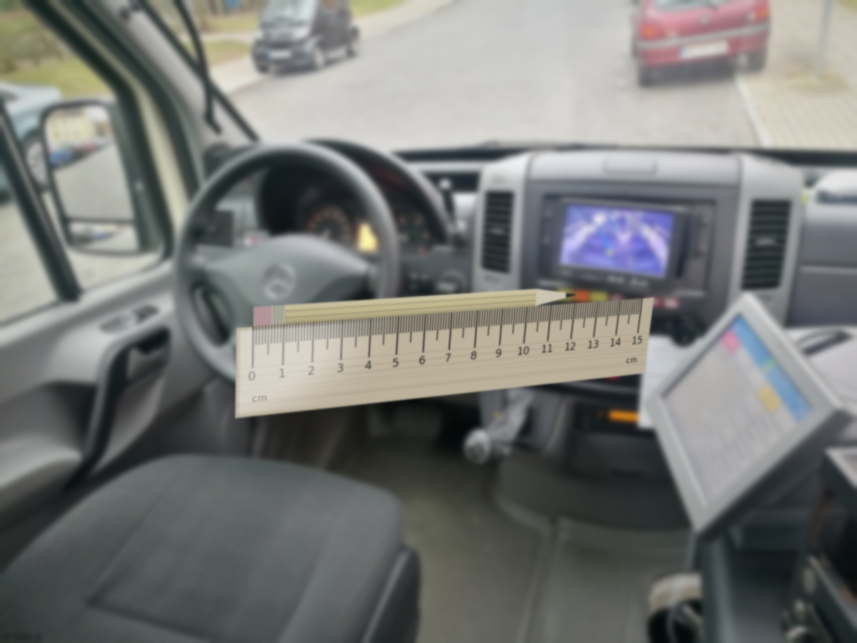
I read 12 cm
